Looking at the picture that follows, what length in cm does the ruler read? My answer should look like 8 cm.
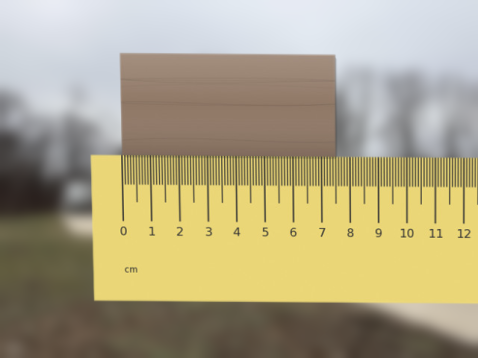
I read 7.5 cm
